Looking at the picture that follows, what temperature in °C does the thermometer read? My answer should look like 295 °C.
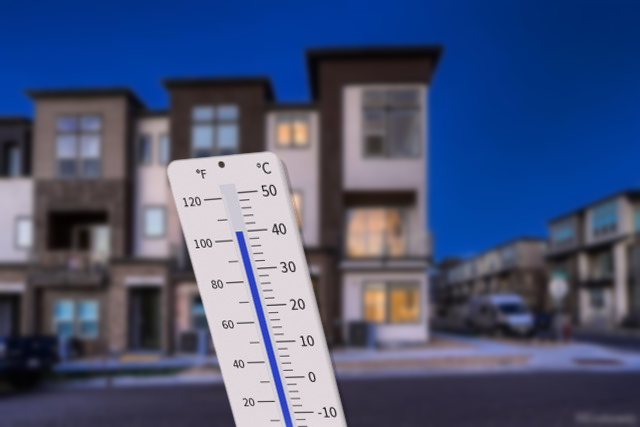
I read 40 °C
